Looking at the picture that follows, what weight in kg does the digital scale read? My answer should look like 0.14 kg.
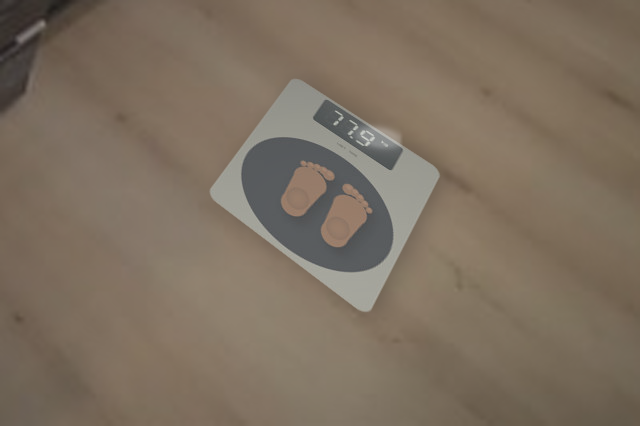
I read 77.9 kg
